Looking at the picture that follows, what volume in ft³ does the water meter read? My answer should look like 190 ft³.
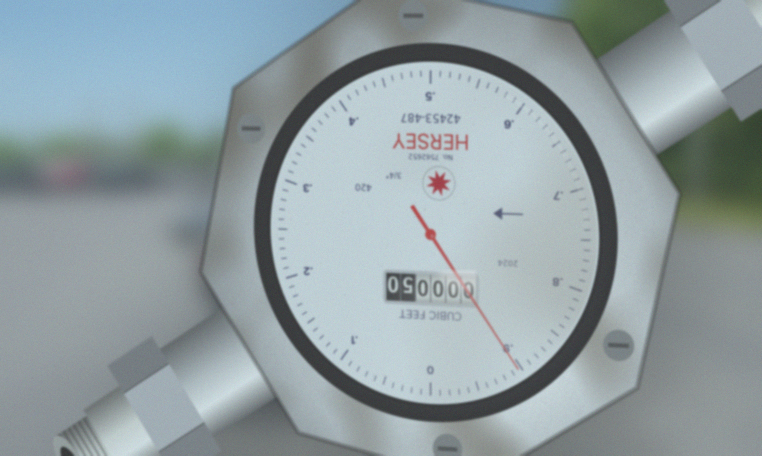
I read 49.90 ft³
